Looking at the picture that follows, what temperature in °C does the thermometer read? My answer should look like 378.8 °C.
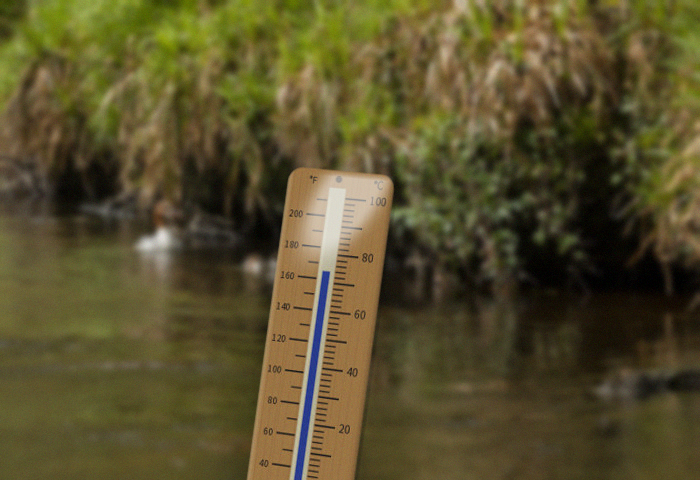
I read 74 °C
